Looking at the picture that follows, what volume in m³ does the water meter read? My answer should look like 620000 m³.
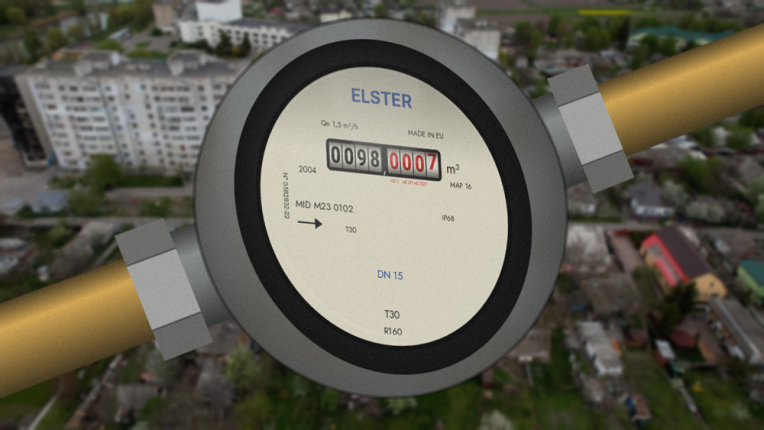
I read 98.0007 m³
